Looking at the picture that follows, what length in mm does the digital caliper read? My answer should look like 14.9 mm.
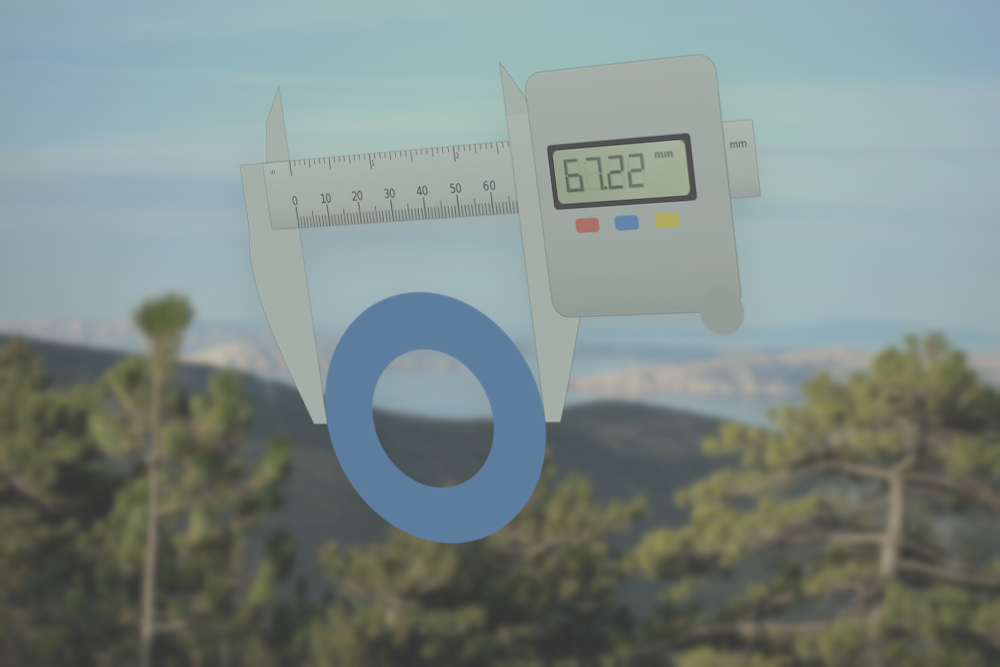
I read 67.22 mm
